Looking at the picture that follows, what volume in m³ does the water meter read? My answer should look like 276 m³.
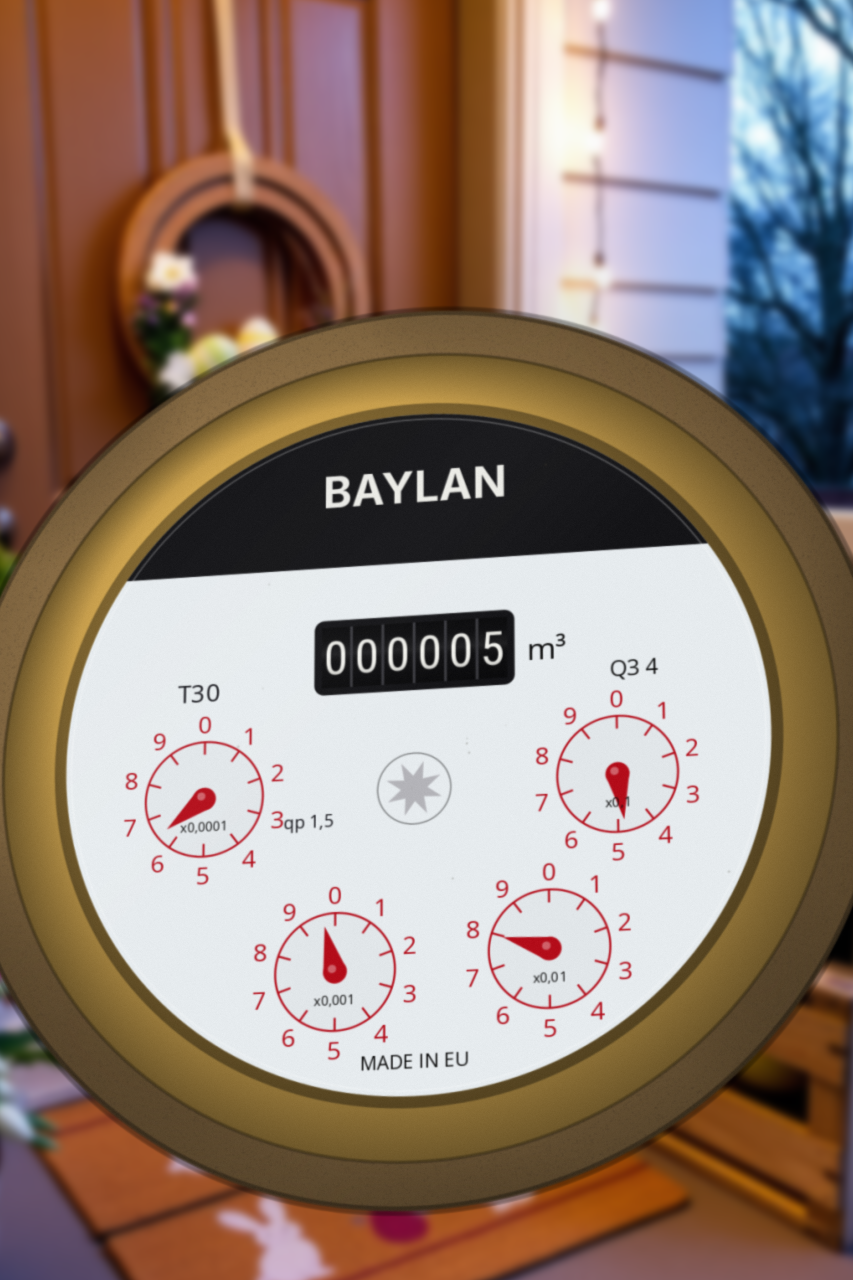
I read 5.4796 m³
